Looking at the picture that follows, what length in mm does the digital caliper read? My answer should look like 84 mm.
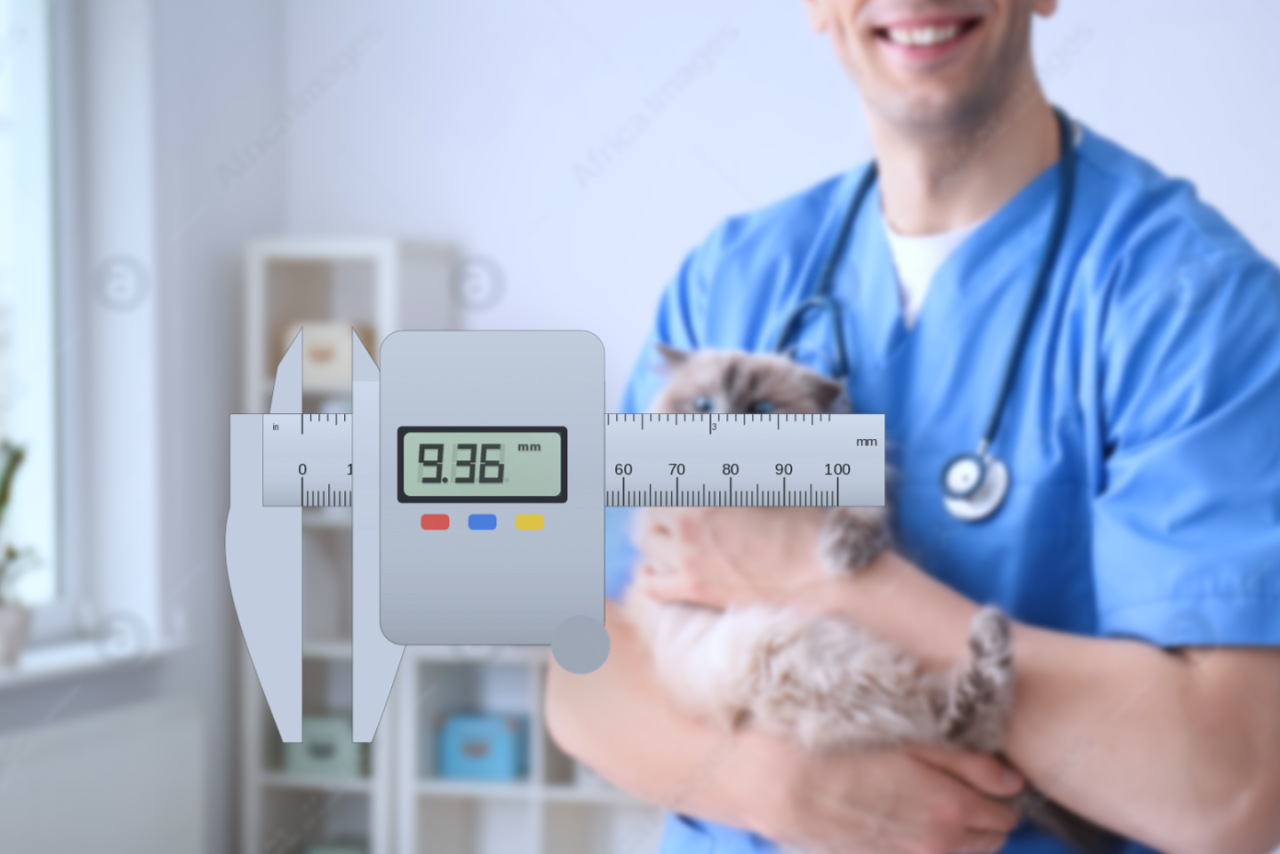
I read 9.36 mm
